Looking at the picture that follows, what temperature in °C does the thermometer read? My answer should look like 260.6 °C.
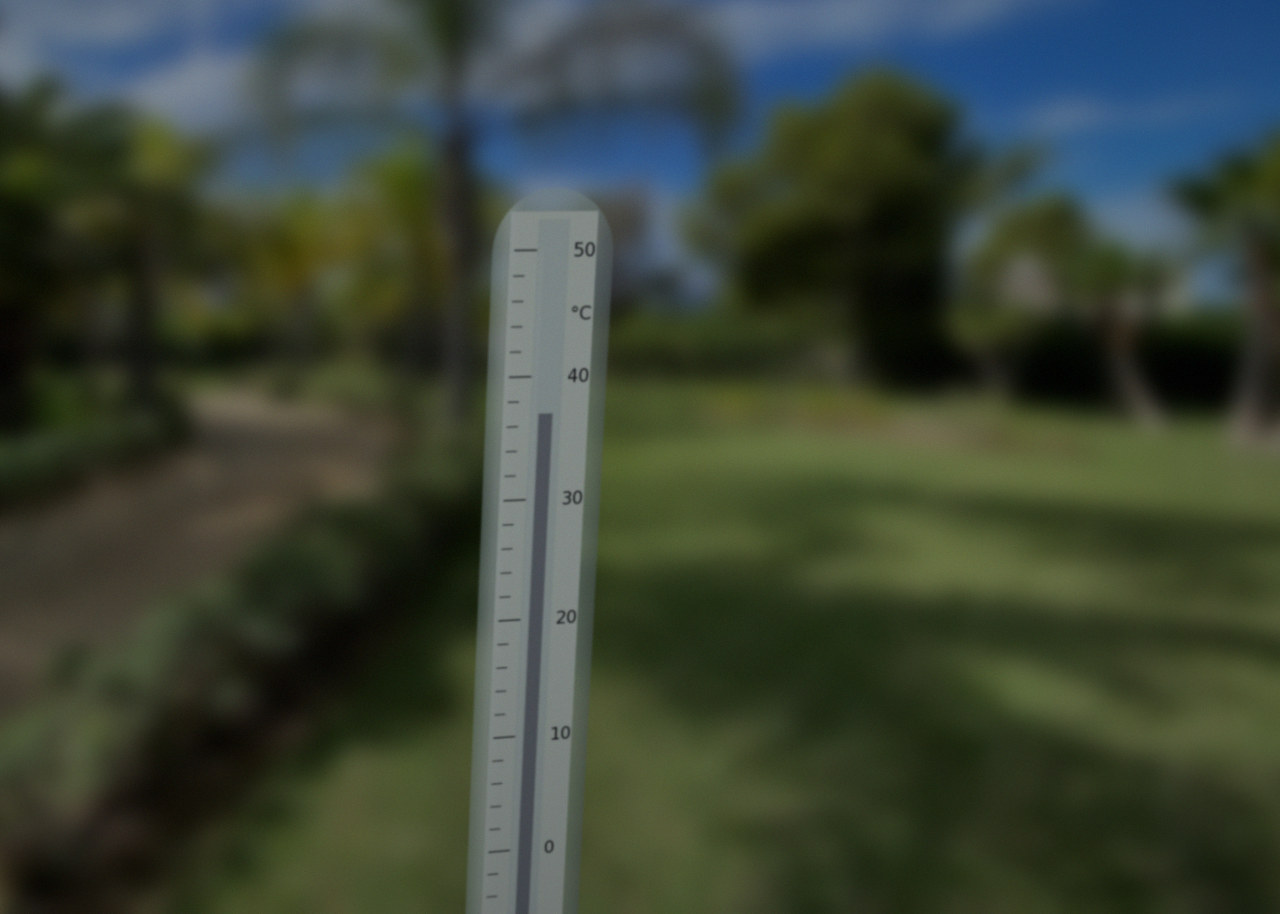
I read 37 °C
